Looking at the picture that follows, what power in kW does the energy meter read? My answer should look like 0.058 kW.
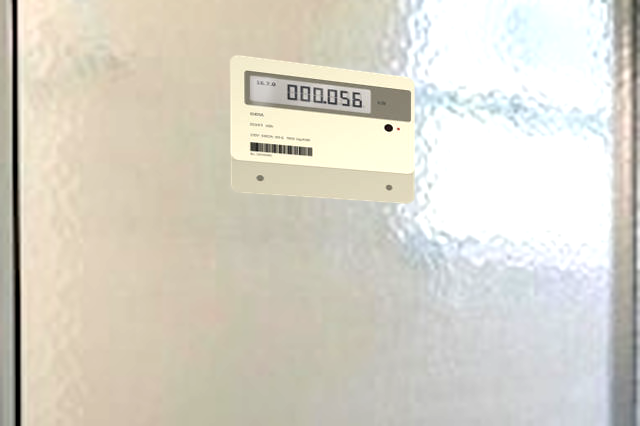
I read 0.056 kW
